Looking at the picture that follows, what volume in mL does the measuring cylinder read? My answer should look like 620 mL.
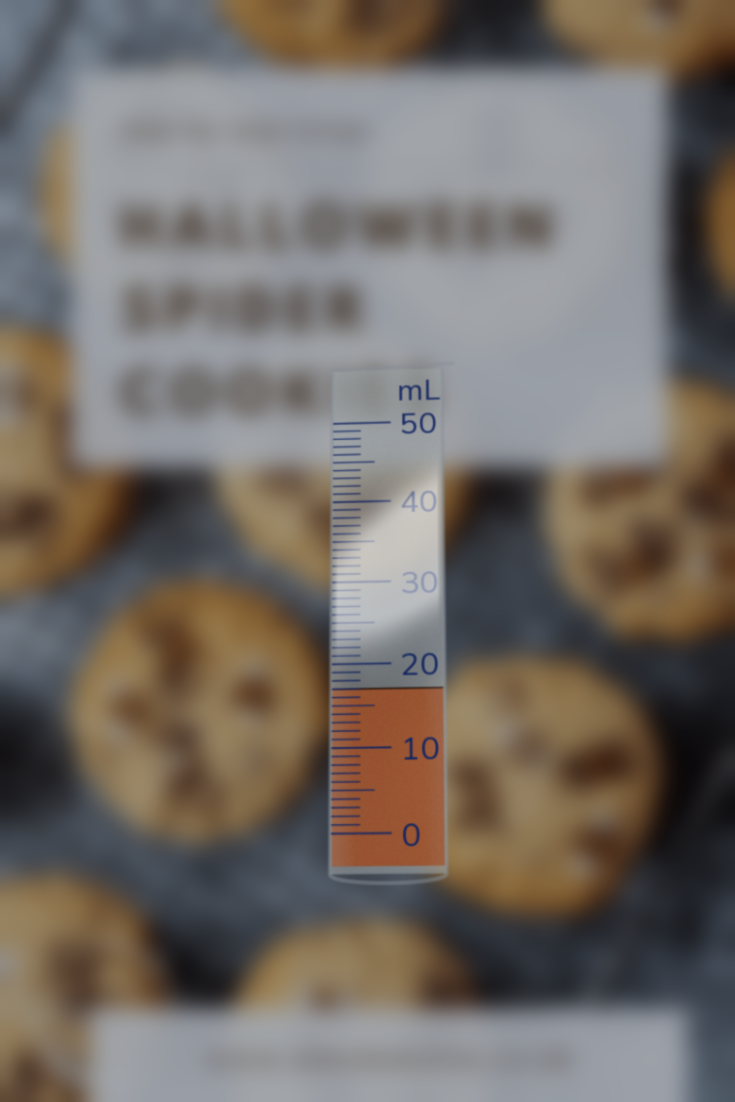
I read 17 mL
